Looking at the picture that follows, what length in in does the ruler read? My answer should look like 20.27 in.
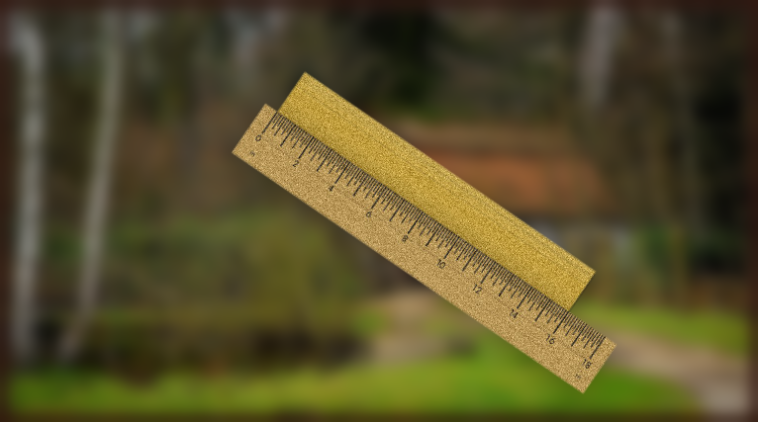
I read 16 in
